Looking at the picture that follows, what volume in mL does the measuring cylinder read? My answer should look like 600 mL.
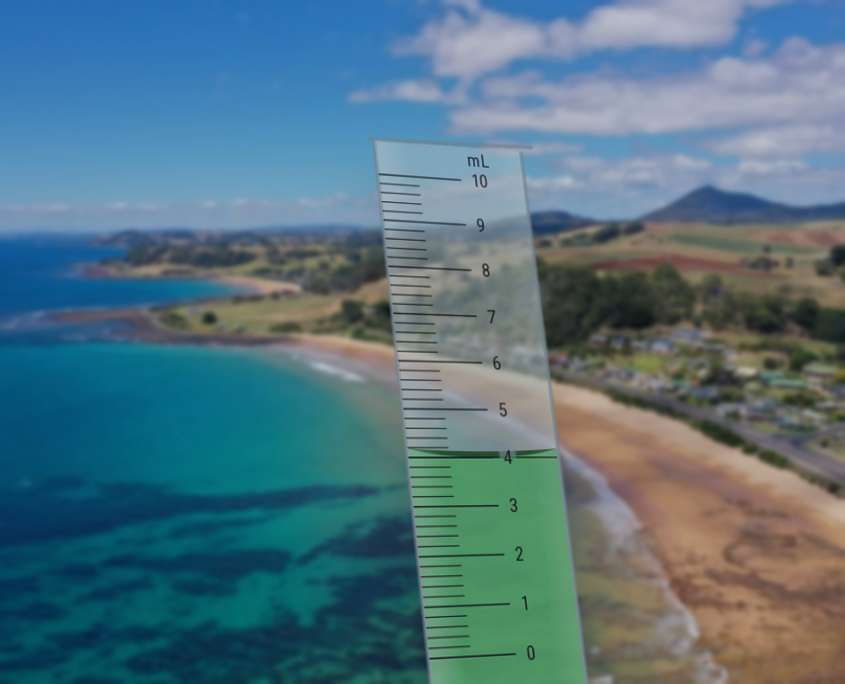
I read 4 mL
